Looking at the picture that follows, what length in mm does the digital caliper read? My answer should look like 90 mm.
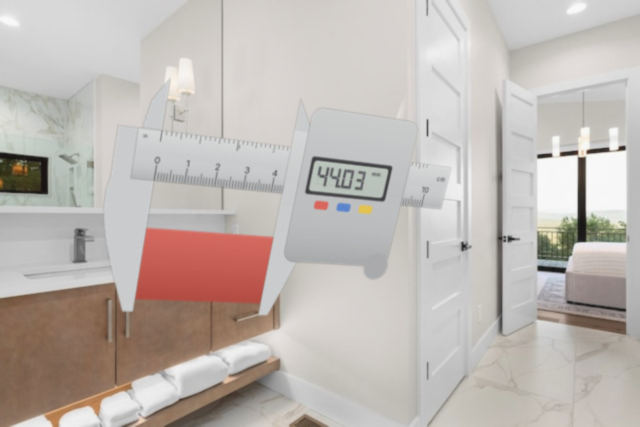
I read 44.03 mm
